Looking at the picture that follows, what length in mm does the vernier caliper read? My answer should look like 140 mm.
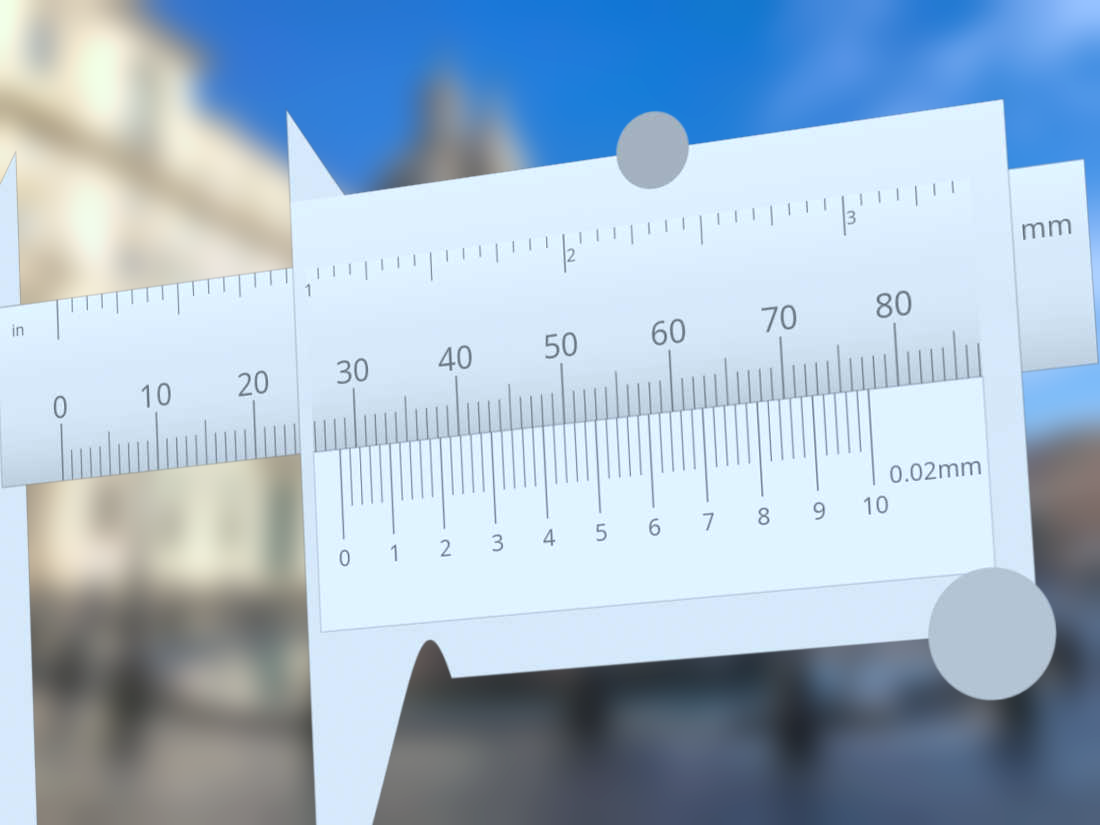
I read 28.4 mm
